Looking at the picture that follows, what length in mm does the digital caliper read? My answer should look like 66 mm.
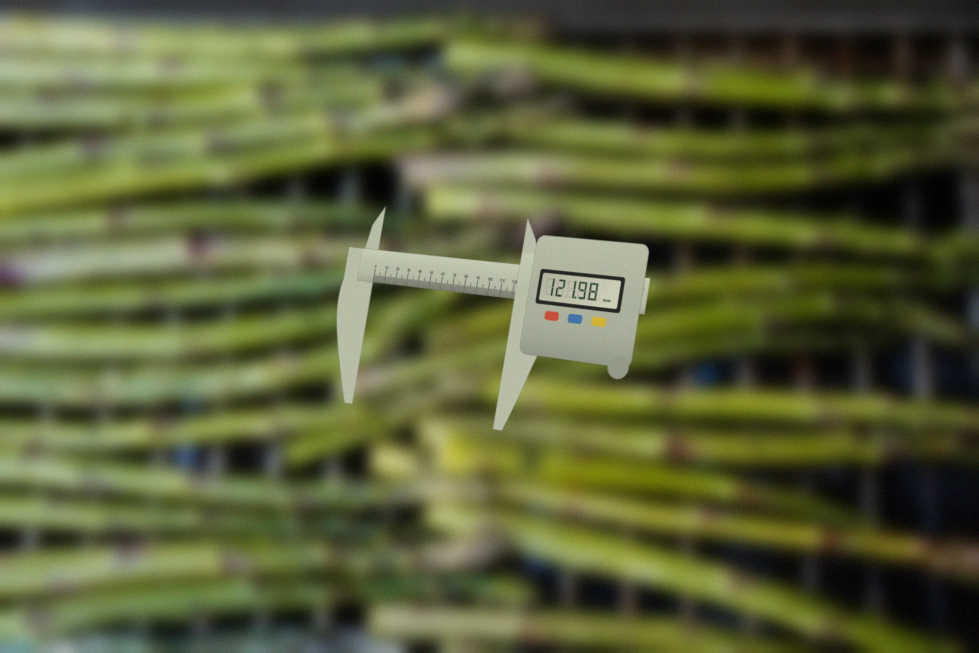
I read 121.98 mm
